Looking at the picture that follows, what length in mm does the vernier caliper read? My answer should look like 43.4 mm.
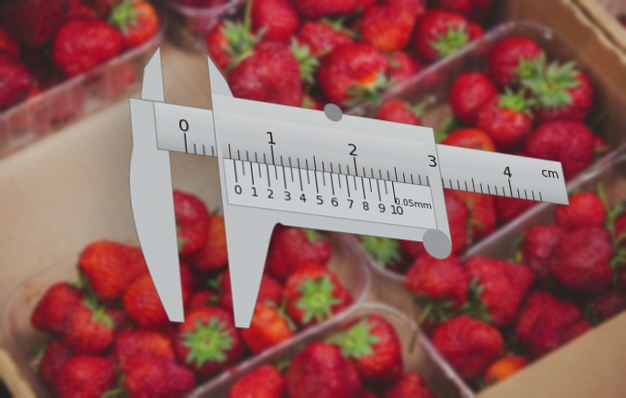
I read 5.4 mm
